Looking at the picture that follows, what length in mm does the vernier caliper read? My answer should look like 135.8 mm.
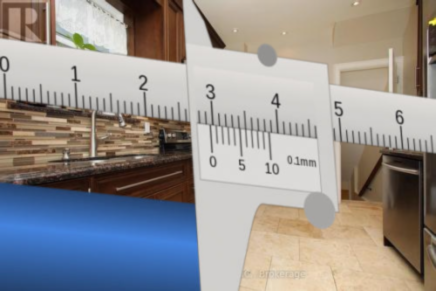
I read 29.6 mm
